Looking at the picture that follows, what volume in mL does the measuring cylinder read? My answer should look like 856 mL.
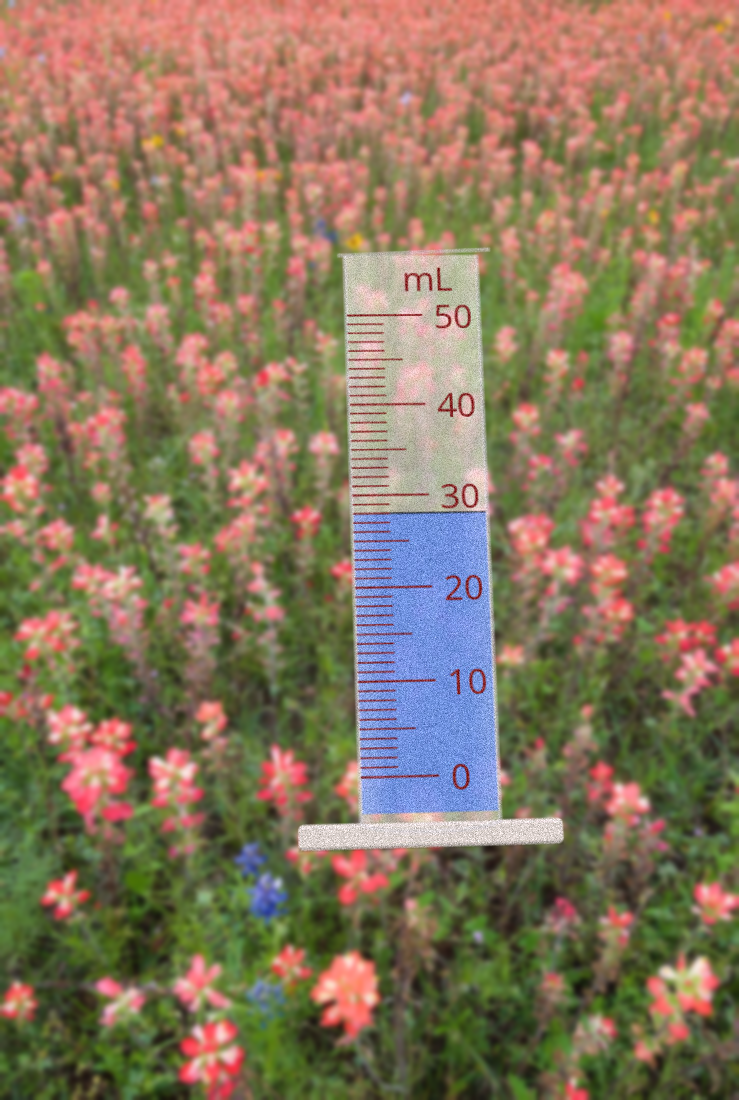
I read 28 mL
